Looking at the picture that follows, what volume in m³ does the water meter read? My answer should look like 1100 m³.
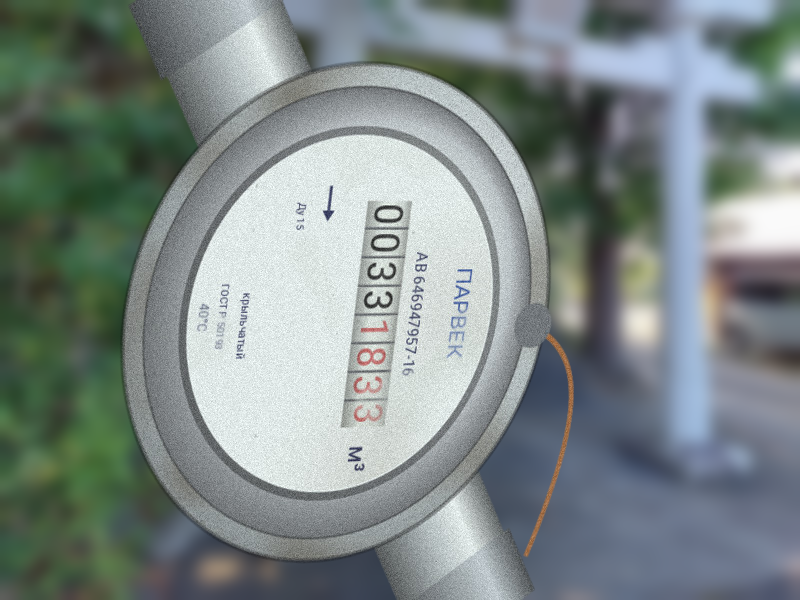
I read 33.1833 m³
